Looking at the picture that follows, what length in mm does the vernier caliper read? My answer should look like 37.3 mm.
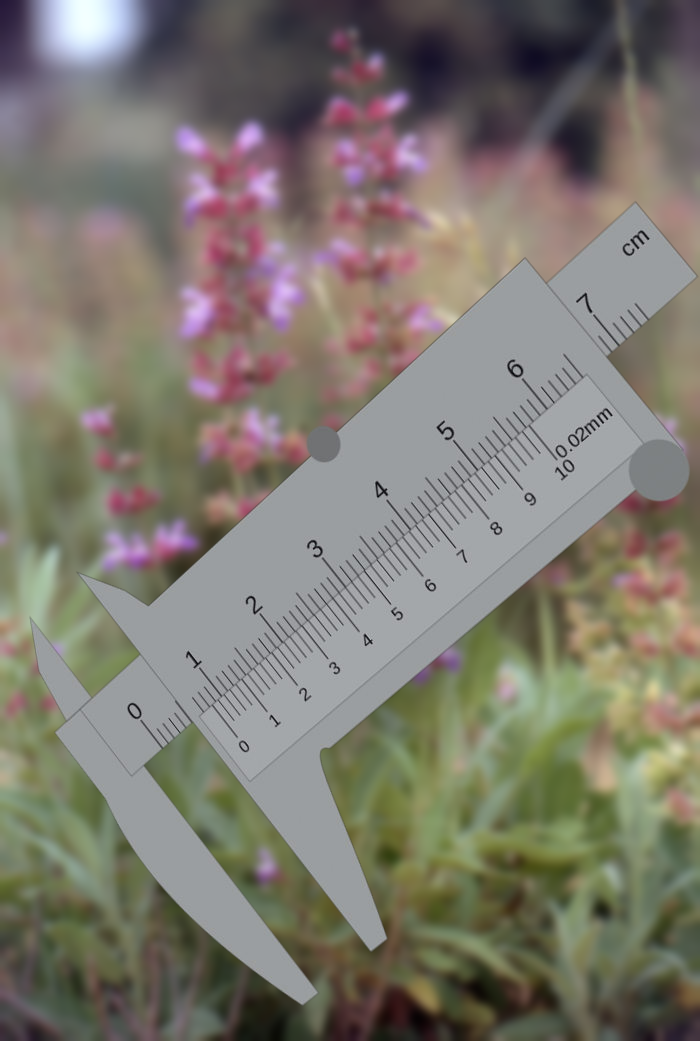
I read 8.4 mm
